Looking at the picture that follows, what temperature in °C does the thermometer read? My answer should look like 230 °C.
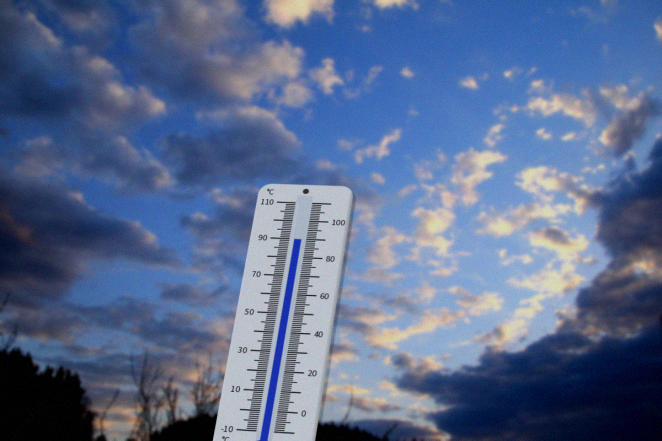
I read 90 °C
